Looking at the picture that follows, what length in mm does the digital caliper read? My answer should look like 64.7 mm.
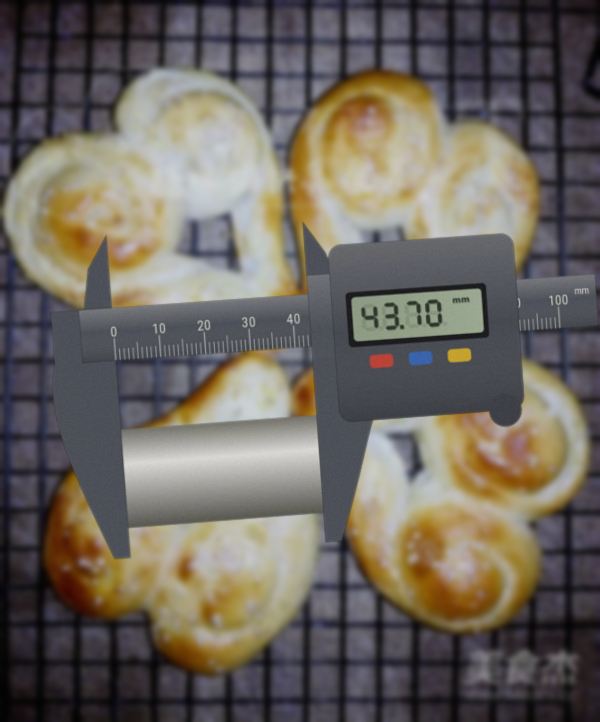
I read 43.70 mm
